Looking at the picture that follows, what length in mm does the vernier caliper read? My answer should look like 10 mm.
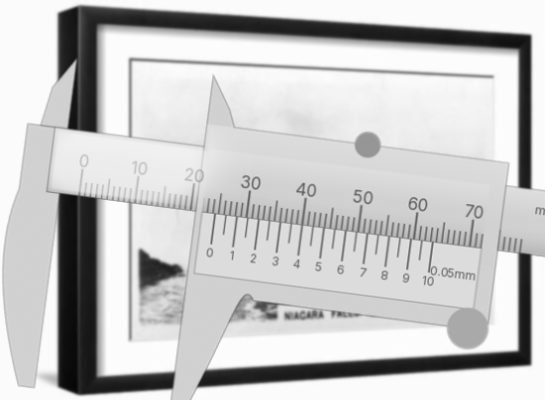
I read 24.4 mm
